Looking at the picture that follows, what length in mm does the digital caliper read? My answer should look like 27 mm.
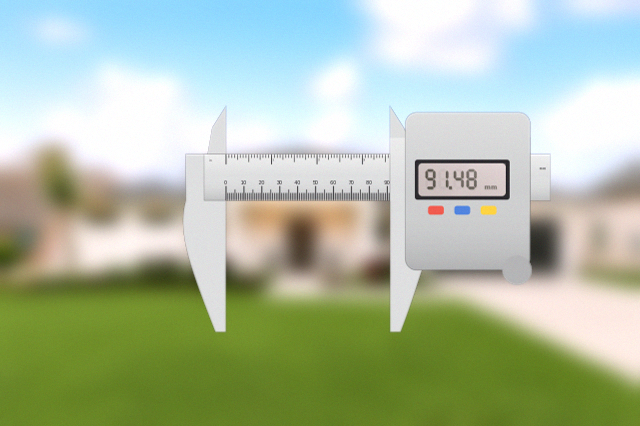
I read 91.48 mm
